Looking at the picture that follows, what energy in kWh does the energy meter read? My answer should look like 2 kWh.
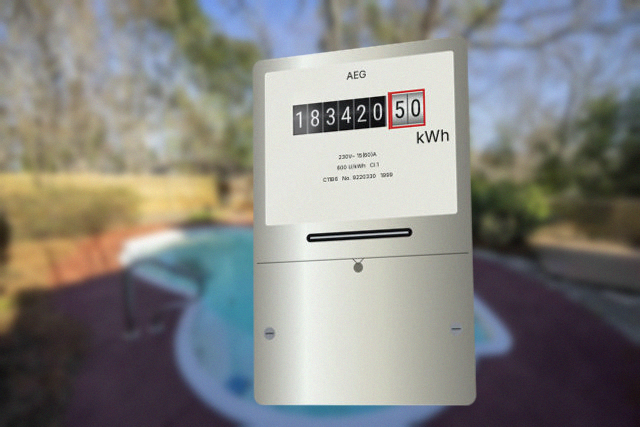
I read 183420.50 kWh
